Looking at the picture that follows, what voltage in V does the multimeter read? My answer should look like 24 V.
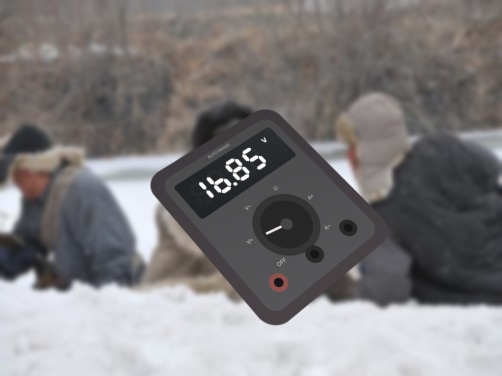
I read 16.85 V
